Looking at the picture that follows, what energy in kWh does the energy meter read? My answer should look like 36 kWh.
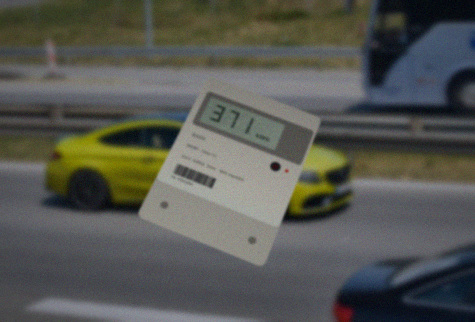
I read 371 kWh
